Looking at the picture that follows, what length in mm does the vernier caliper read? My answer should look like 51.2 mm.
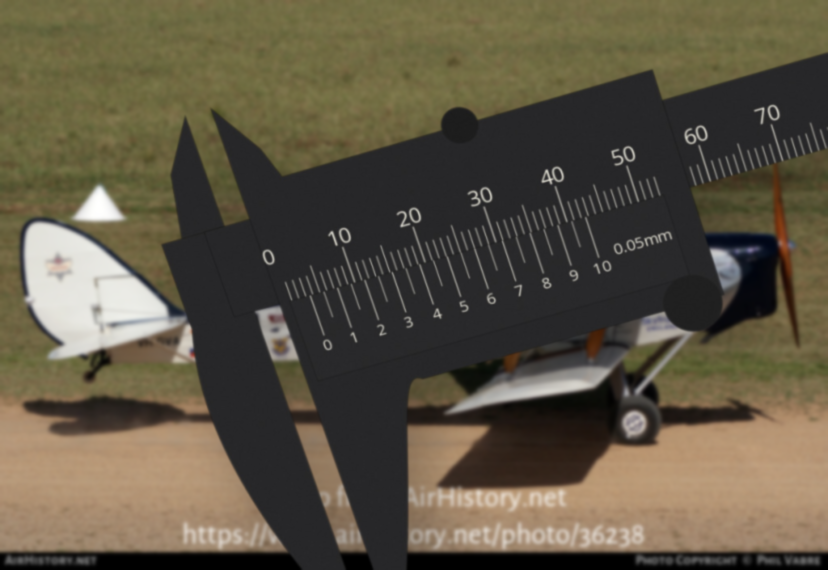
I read 3.6 mm
